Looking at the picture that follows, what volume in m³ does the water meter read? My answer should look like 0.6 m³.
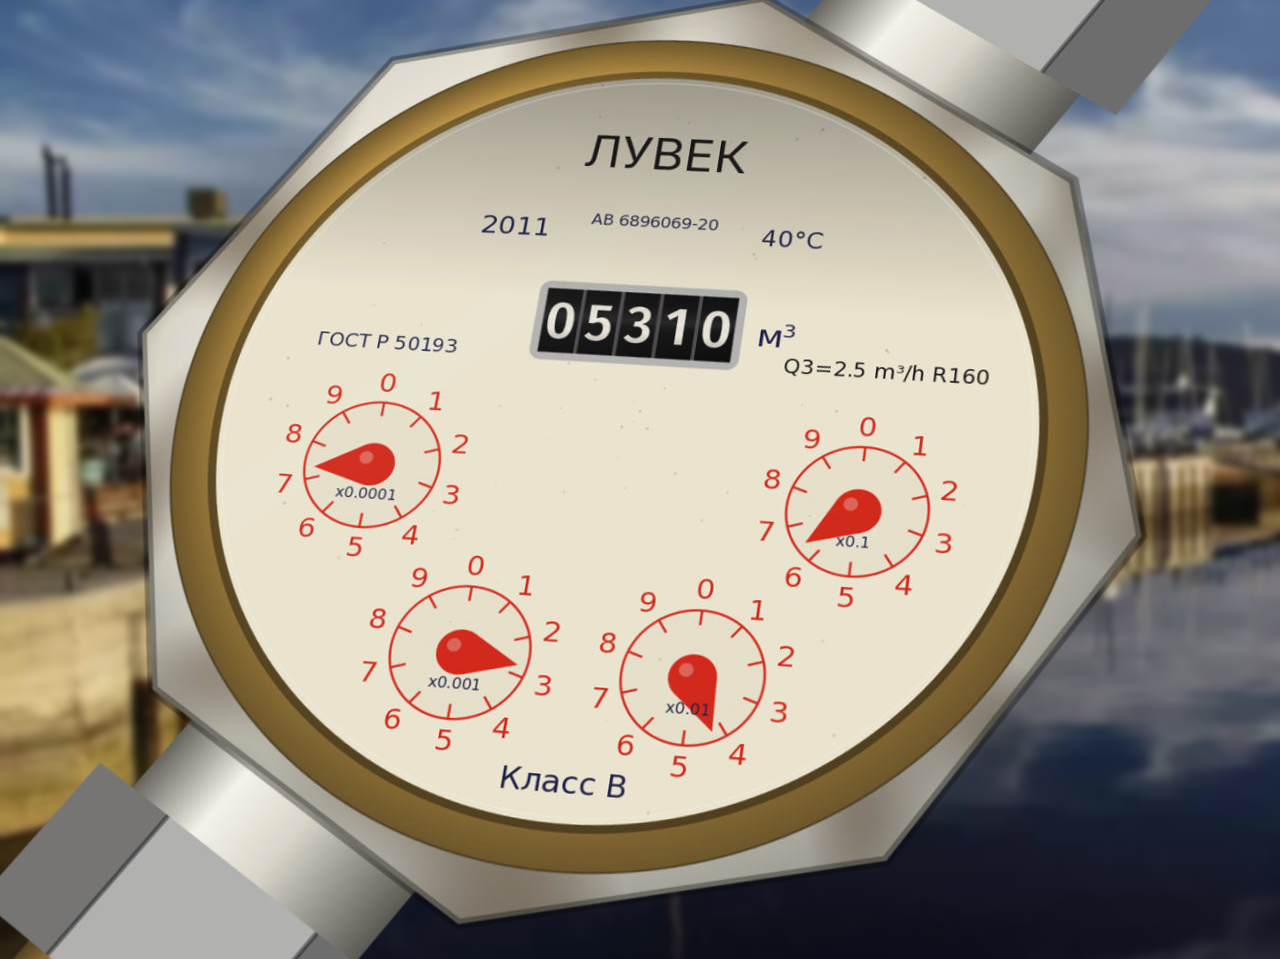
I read 5310.6427 m³
